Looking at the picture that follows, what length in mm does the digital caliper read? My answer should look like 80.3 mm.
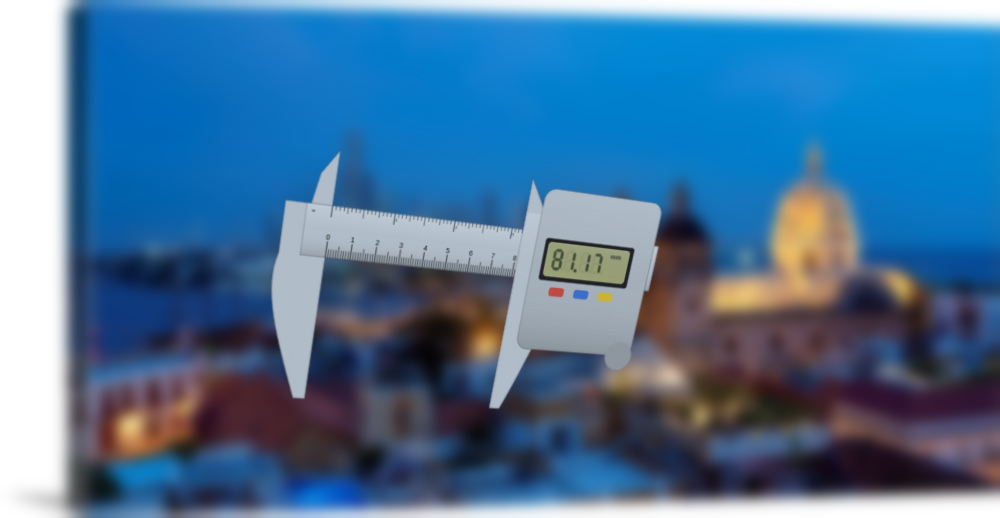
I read 81.17 mm
